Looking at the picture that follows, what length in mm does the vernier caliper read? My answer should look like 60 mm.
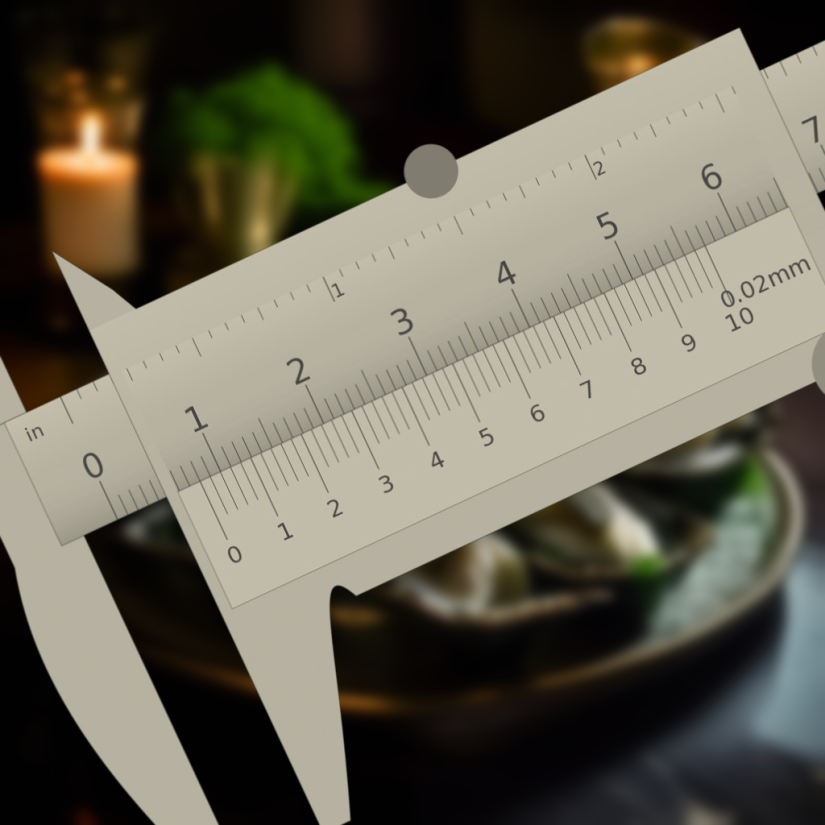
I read 8.0 mm
